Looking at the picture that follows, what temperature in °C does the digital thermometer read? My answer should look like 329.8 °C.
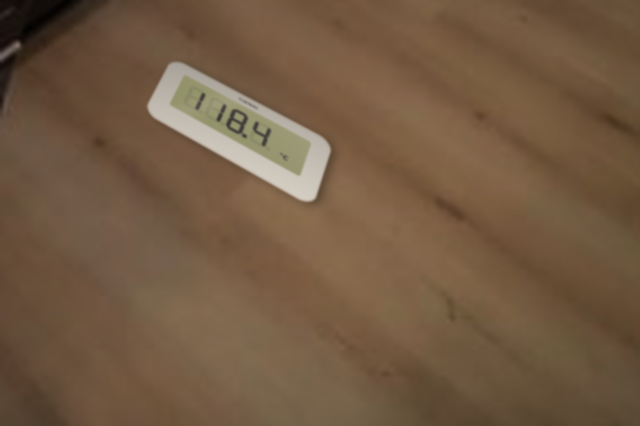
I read 118.4 °C
